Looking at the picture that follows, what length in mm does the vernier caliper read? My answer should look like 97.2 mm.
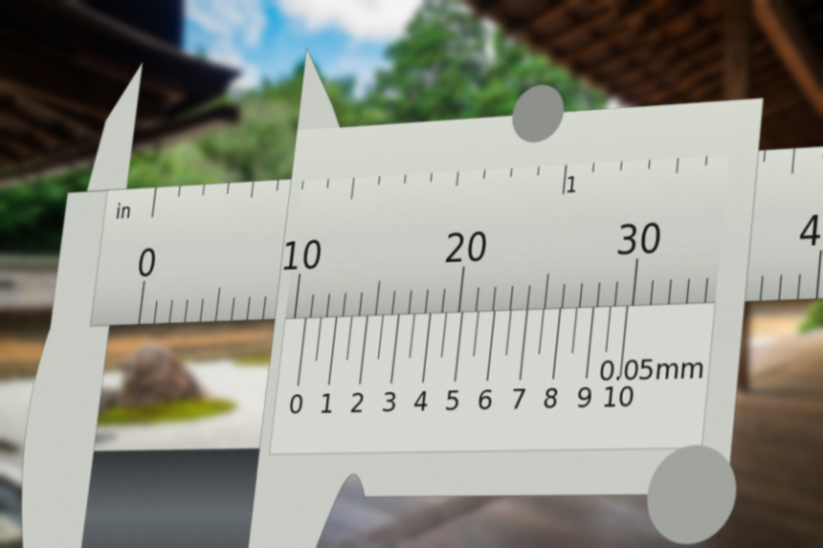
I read 10.7 mm
